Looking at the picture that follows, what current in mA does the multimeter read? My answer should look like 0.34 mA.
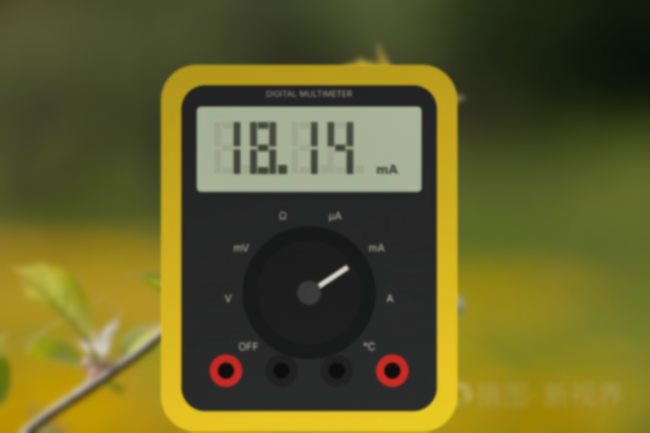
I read 18.14 mA
